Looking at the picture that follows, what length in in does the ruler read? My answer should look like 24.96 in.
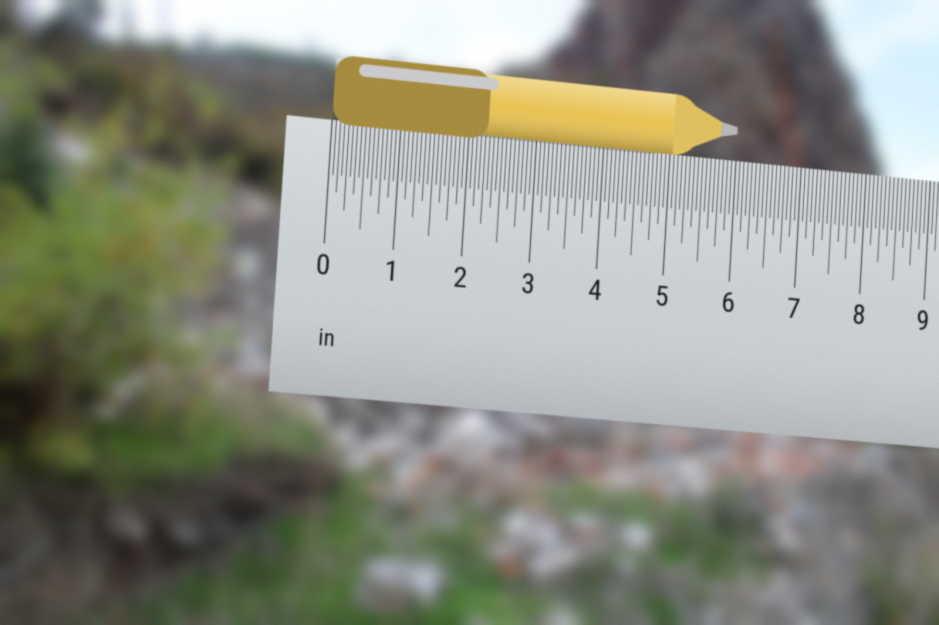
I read 6 in
